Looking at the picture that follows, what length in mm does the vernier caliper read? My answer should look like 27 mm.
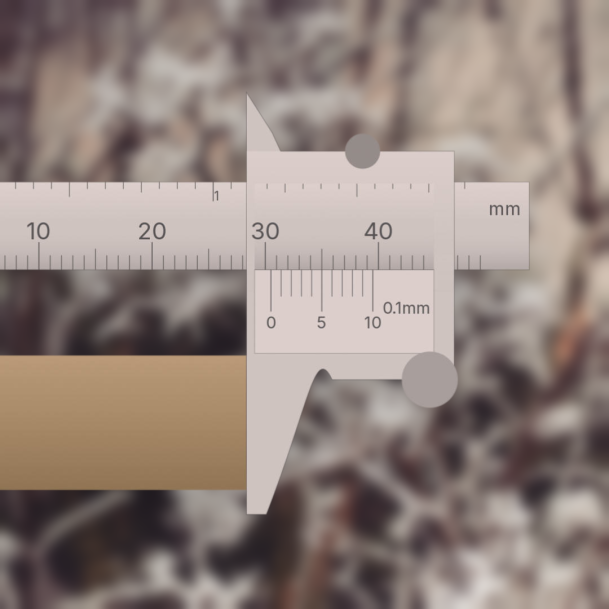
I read 30.5 mm
